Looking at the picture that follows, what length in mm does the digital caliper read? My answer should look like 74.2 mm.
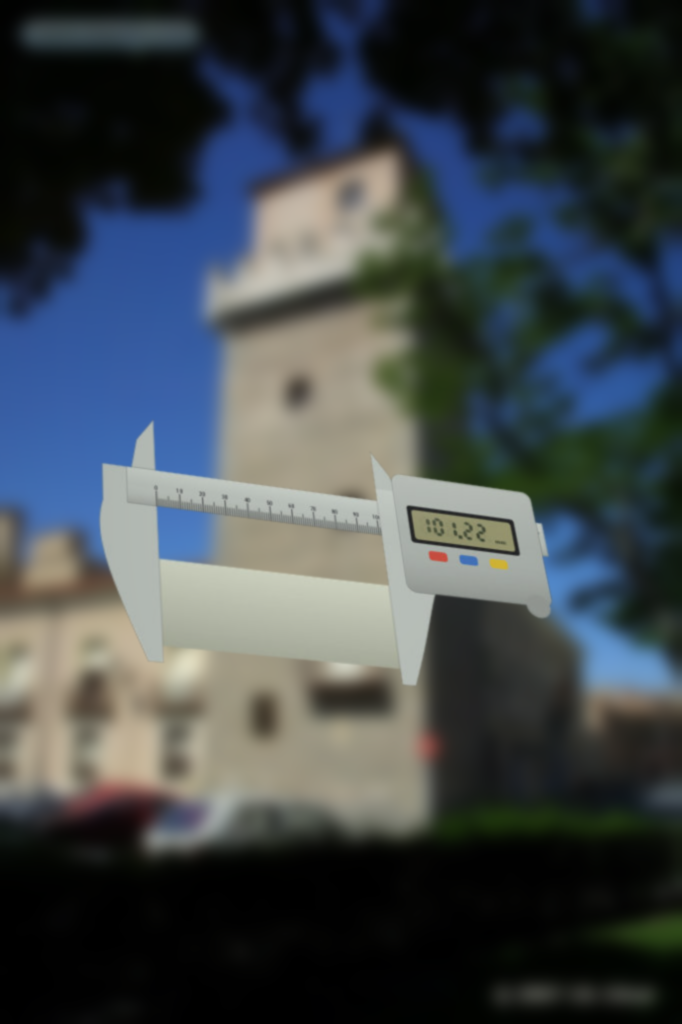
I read 101.22 mm
